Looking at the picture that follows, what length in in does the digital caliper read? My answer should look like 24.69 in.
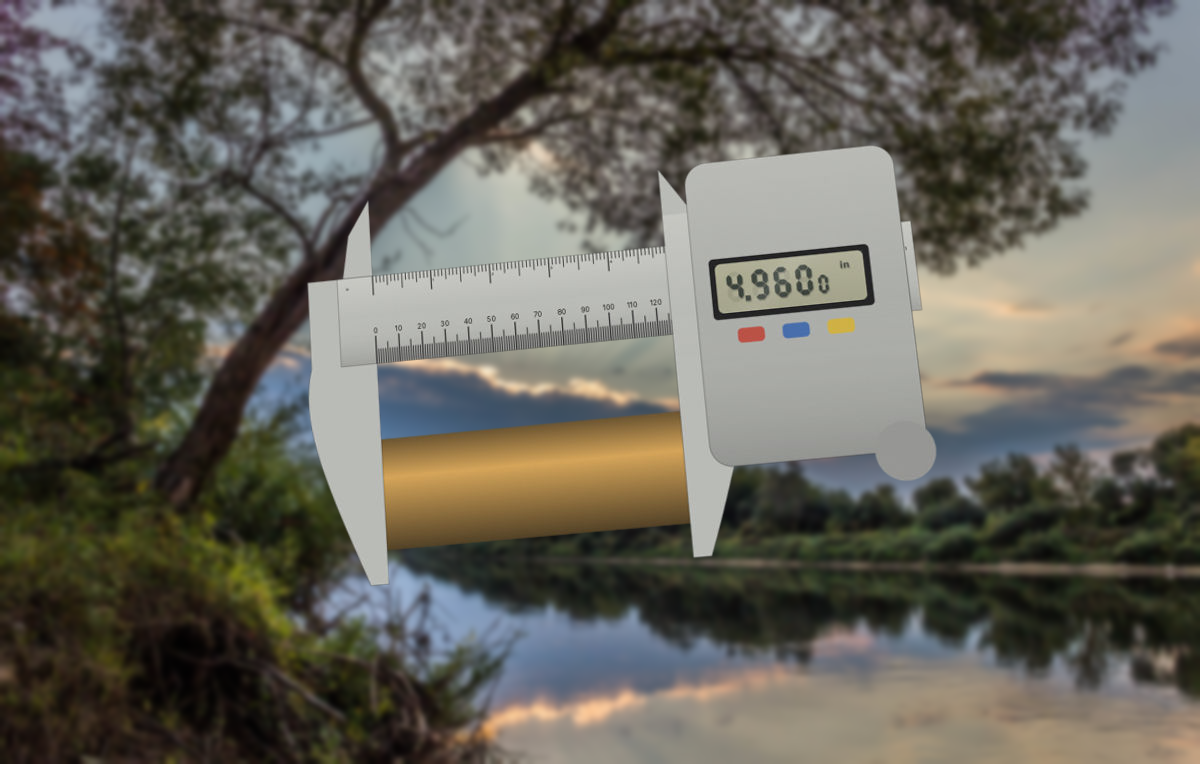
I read 4.9600 in
